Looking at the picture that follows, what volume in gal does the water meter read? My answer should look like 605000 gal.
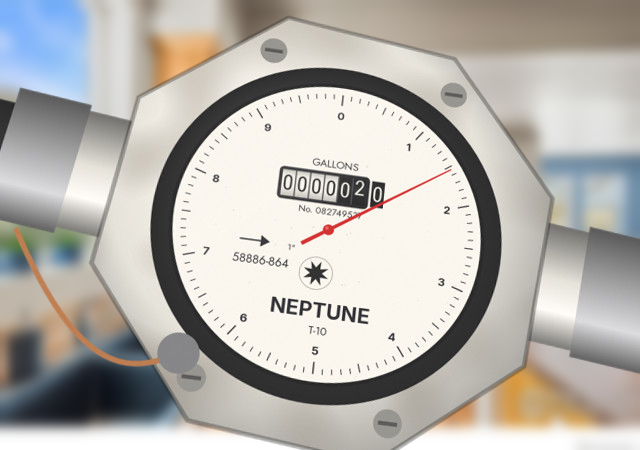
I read 21.5 gal
